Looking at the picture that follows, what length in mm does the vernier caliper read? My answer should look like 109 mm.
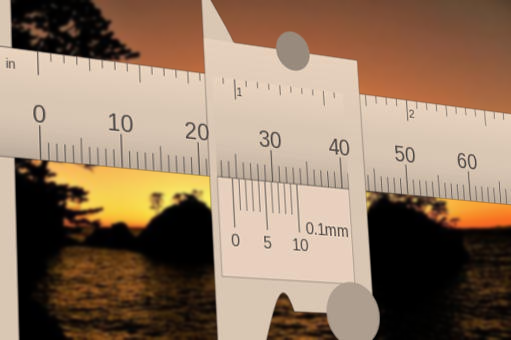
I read 24.4 mm
